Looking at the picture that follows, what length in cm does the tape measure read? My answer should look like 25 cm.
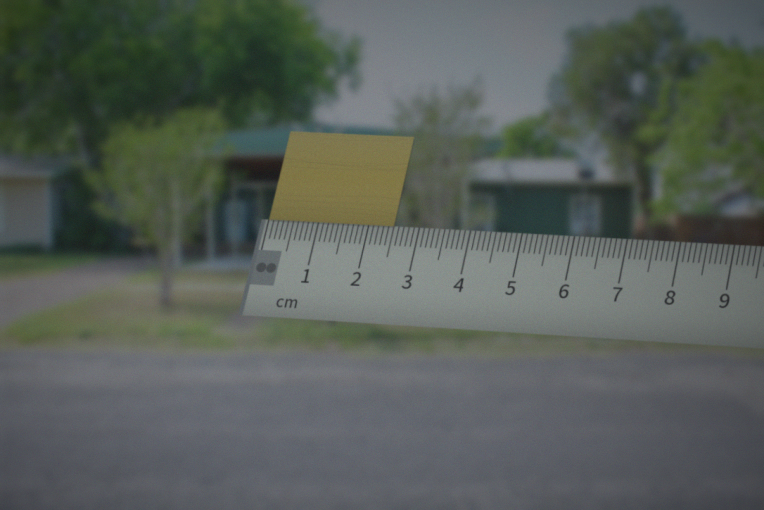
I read 2.5 cm
